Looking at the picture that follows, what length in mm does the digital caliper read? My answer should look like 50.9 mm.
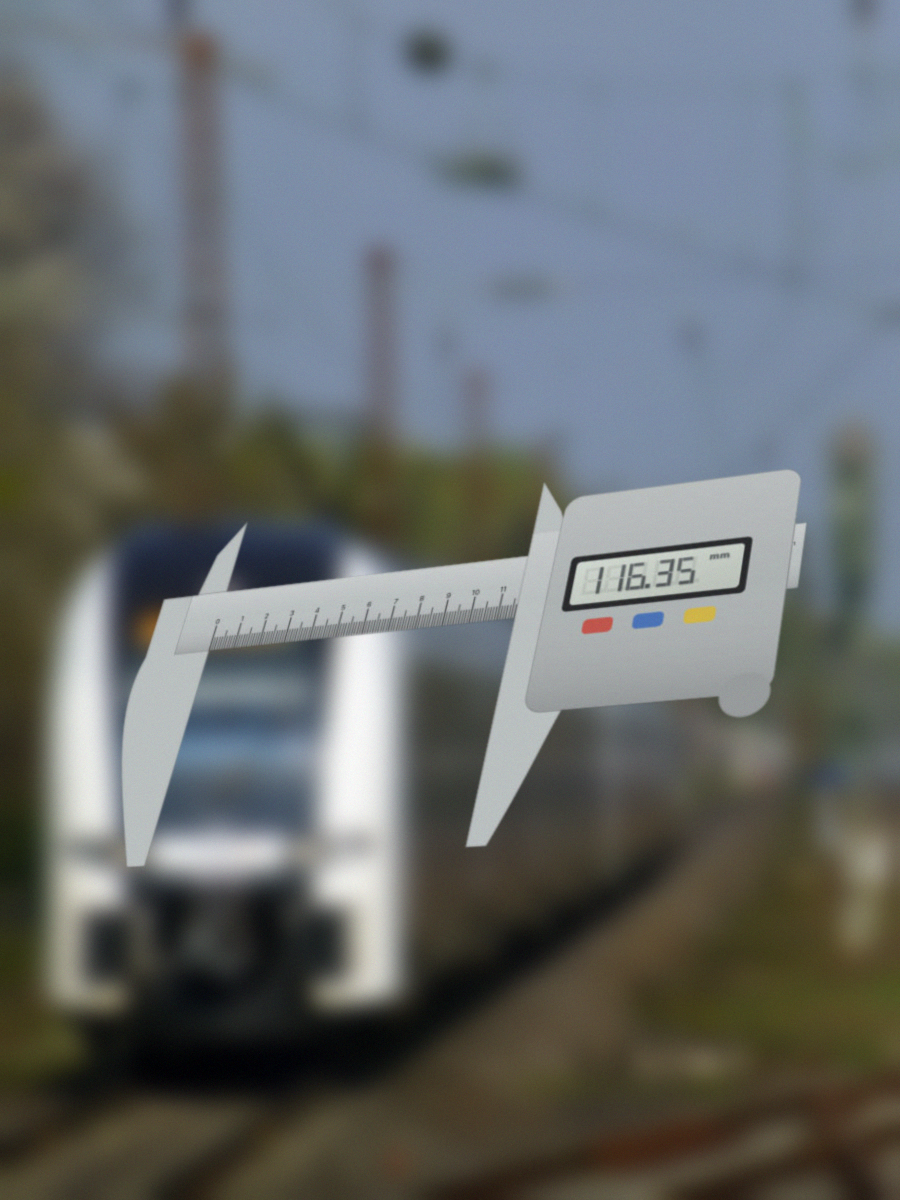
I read 116.35 mm
